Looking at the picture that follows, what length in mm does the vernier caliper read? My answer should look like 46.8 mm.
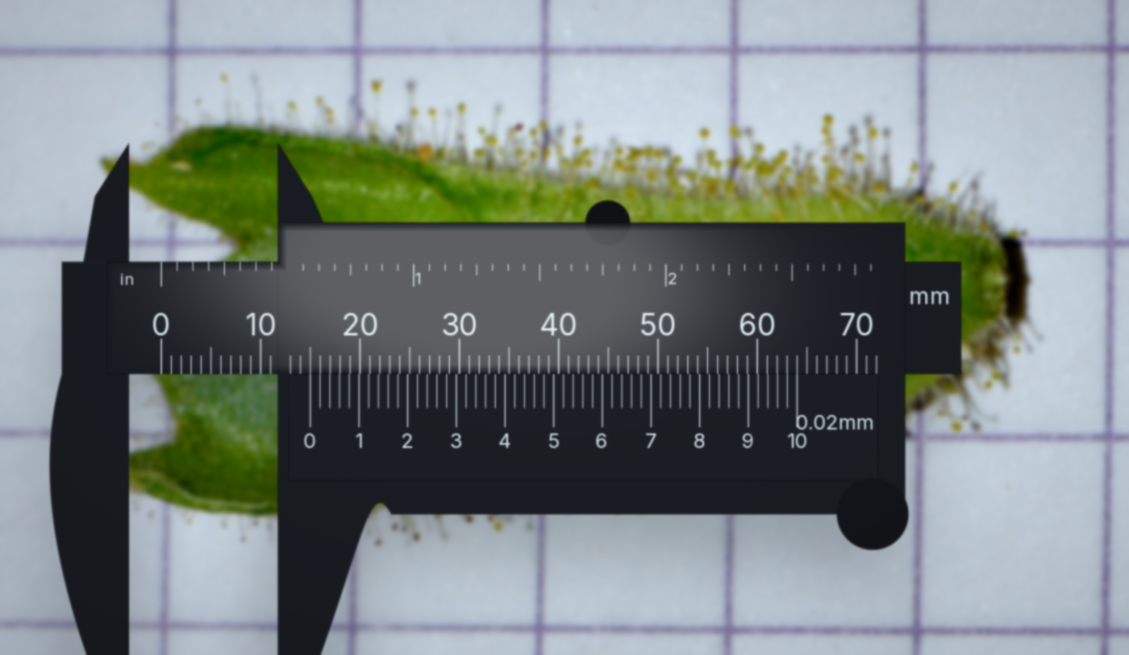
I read 15.0 mm
